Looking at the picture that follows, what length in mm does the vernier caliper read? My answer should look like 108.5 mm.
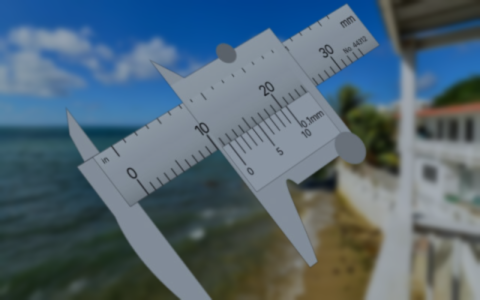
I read 11.6 mm
